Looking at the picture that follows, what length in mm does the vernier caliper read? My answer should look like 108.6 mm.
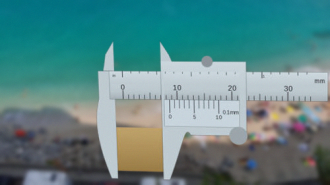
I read 8.6 mm
